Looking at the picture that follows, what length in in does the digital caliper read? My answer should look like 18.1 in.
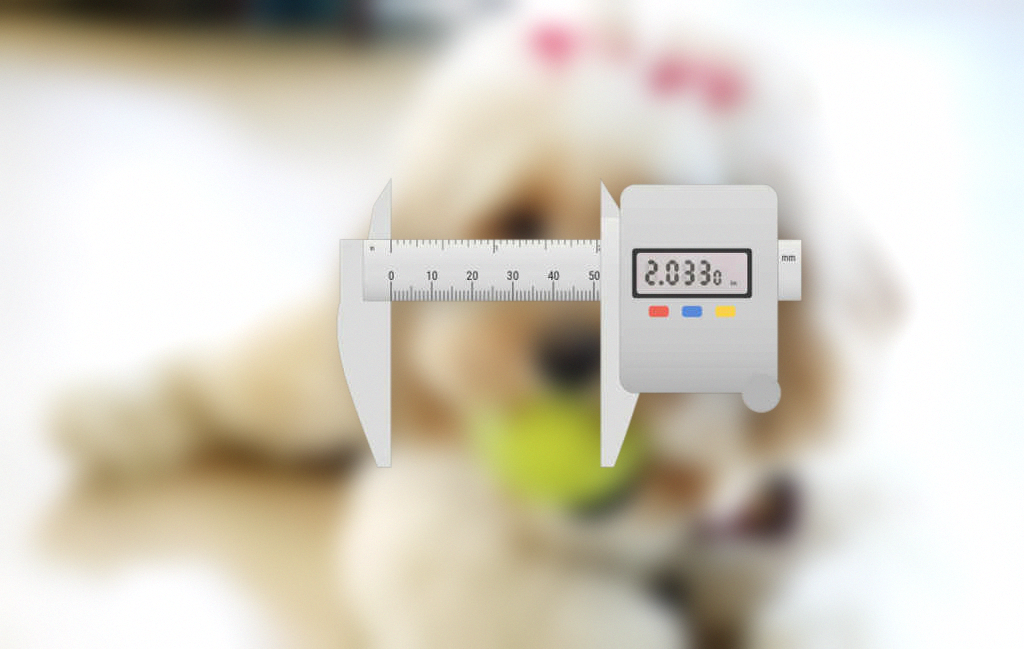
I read 2.0330 in
